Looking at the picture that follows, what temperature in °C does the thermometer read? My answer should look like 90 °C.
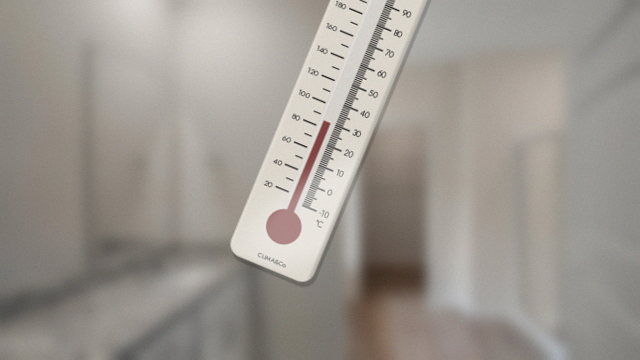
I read 30 °C
